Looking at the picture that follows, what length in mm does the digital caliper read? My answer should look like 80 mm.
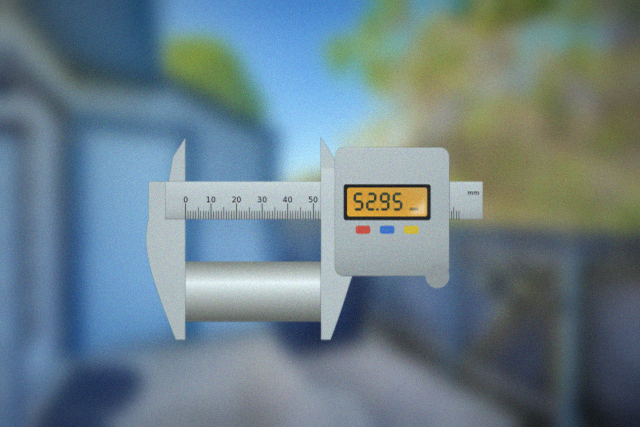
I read 52.95 mm
